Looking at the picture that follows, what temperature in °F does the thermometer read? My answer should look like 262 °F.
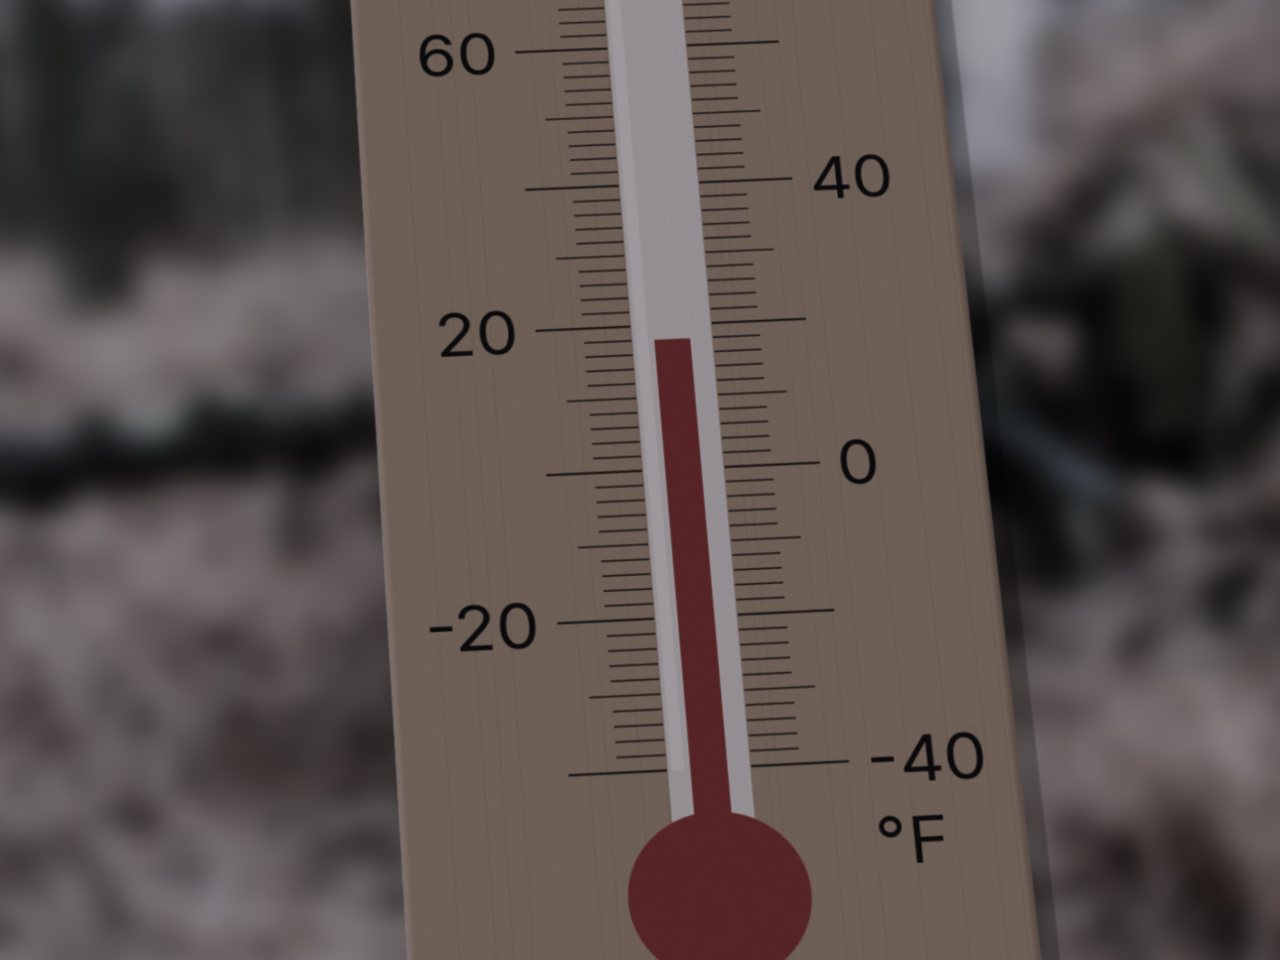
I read 18 °F
